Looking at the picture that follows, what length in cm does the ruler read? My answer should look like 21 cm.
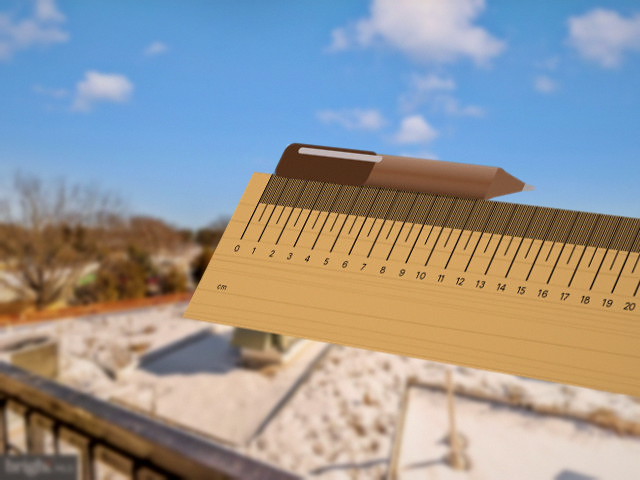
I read 13.5 cm
